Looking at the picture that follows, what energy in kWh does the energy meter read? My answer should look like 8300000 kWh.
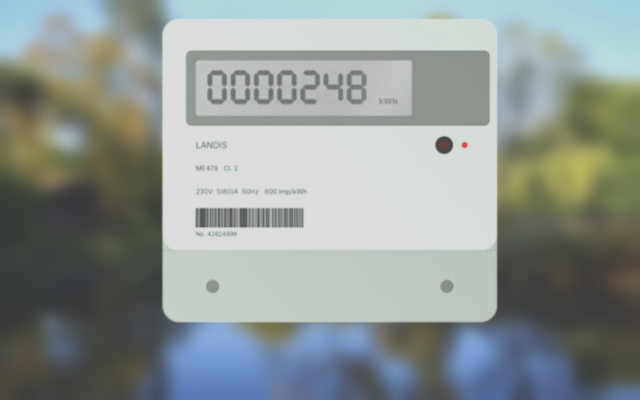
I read 248 kWh
